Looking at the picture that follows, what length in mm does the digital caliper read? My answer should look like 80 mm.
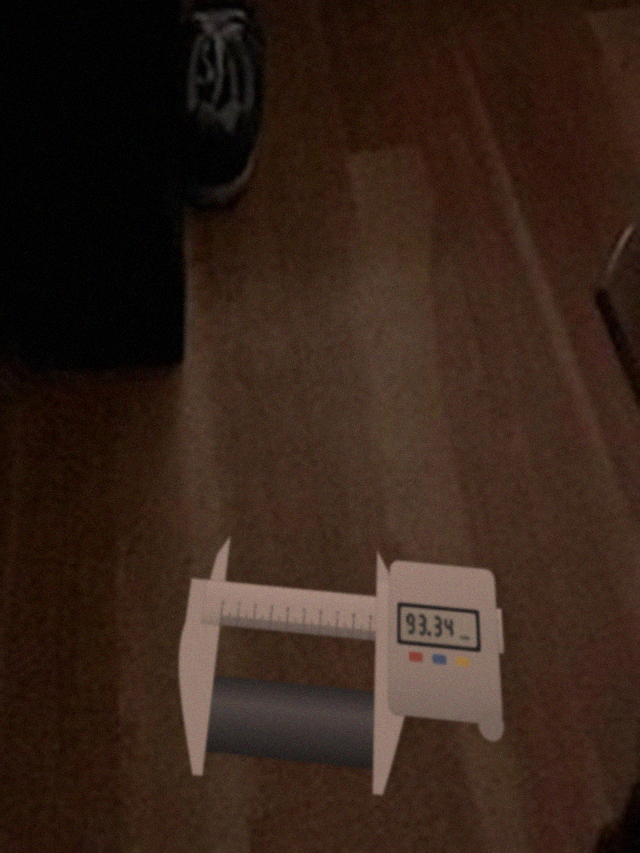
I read 93.34 mm
